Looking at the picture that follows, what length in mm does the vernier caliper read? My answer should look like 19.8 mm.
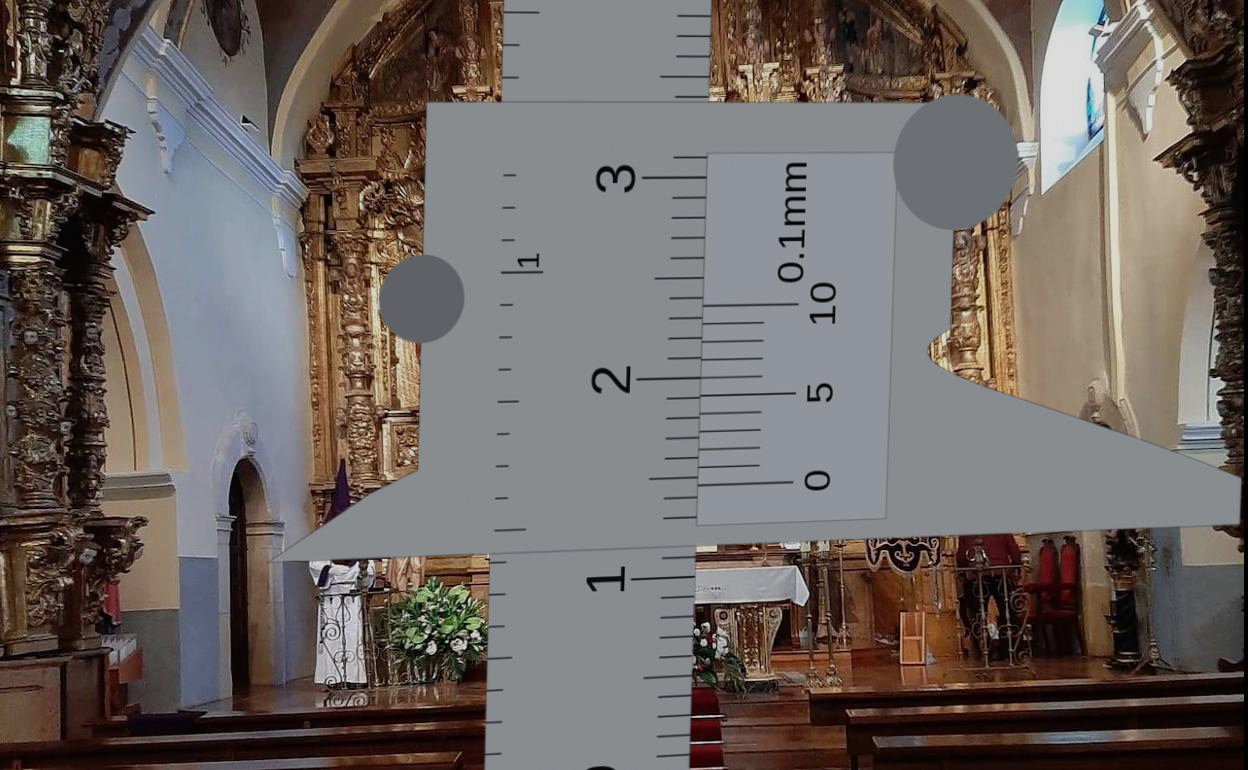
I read 14.6 mm
